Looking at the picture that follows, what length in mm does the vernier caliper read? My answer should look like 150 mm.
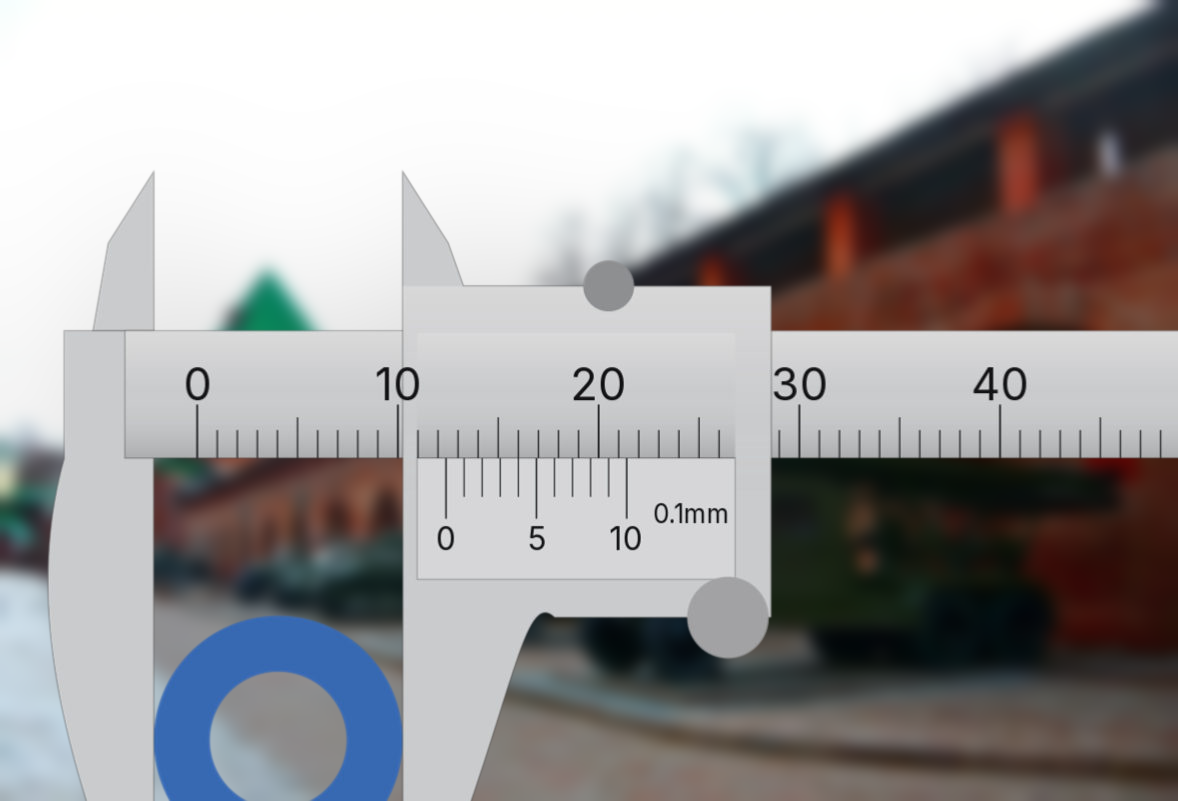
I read 12.4 mm
